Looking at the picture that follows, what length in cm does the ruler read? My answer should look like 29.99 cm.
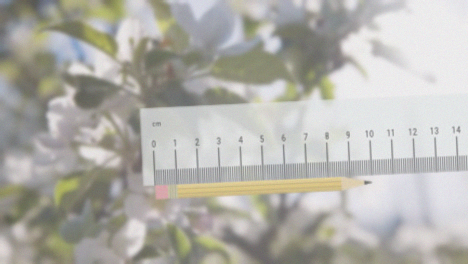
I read 10 cm
